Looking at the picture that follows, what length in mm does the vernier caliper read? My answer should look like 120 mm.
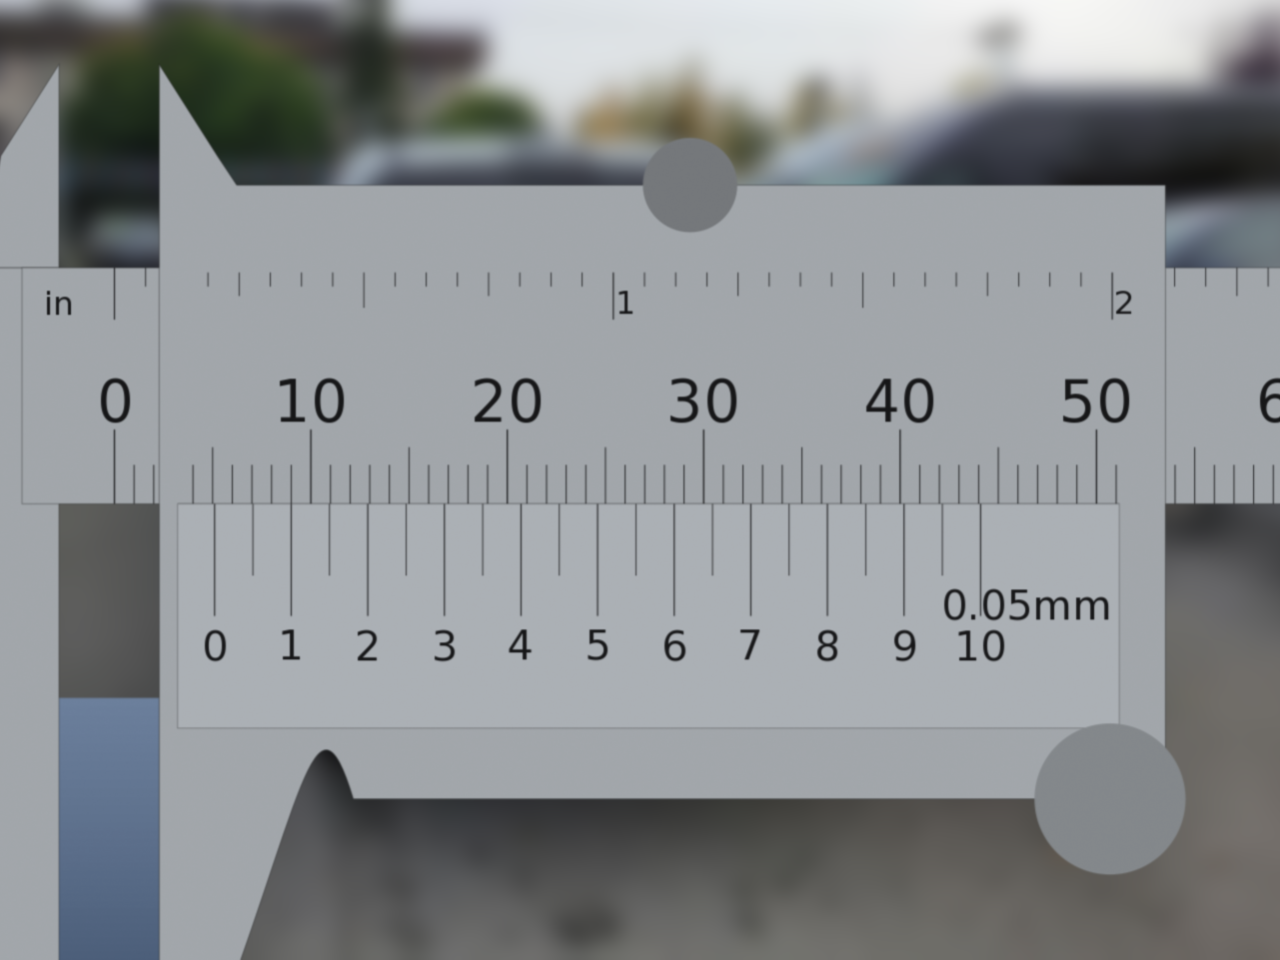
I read 5.1 mm
